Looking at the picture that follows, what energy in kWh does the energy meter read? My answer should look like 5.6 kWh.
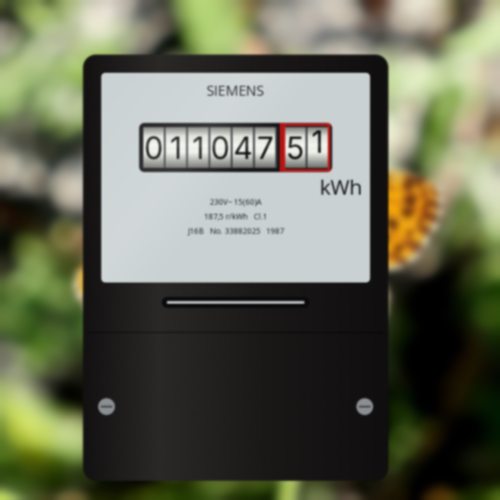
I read 11047.51 kWh
